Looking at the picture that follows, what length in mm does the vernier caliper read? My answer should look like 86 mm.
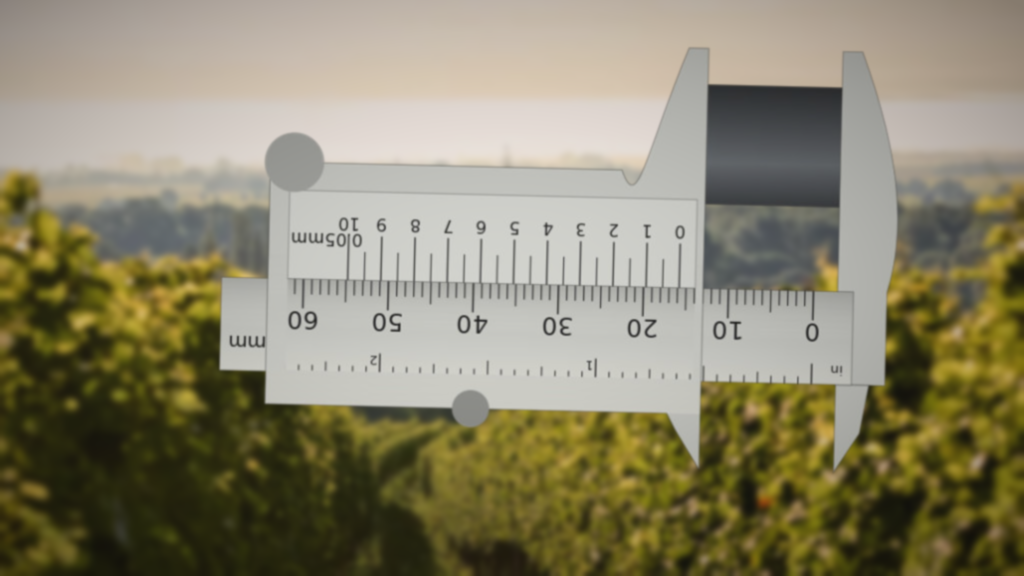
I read 15.8 mm
